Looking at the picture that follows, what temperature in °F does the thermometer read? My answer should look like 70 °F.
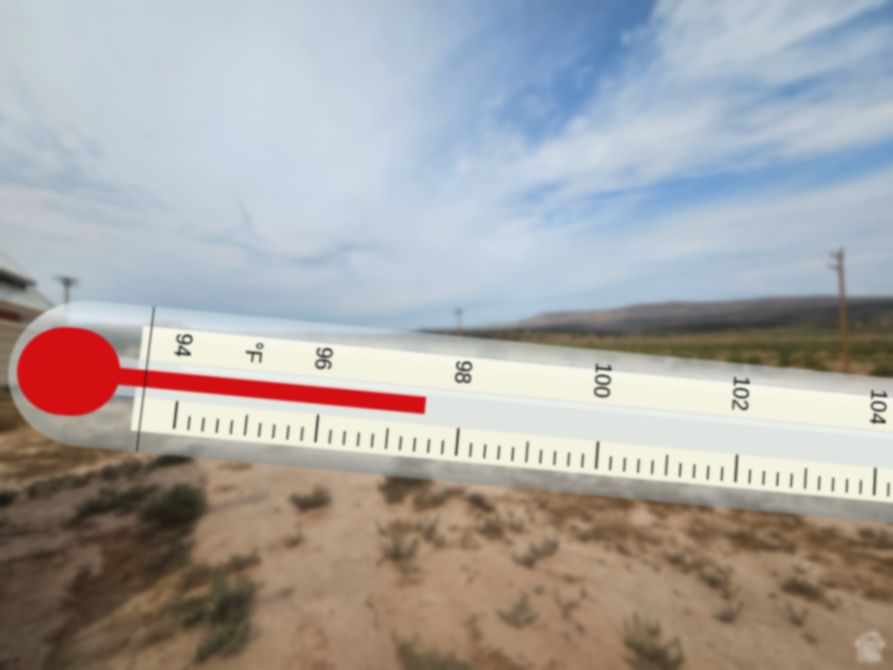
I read 97.5 °F
